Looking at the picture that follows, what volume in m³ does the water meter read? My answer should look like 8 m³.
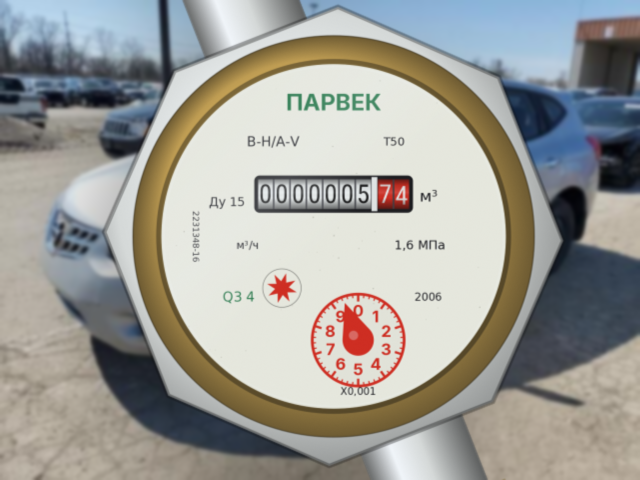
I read 5.739 m³
